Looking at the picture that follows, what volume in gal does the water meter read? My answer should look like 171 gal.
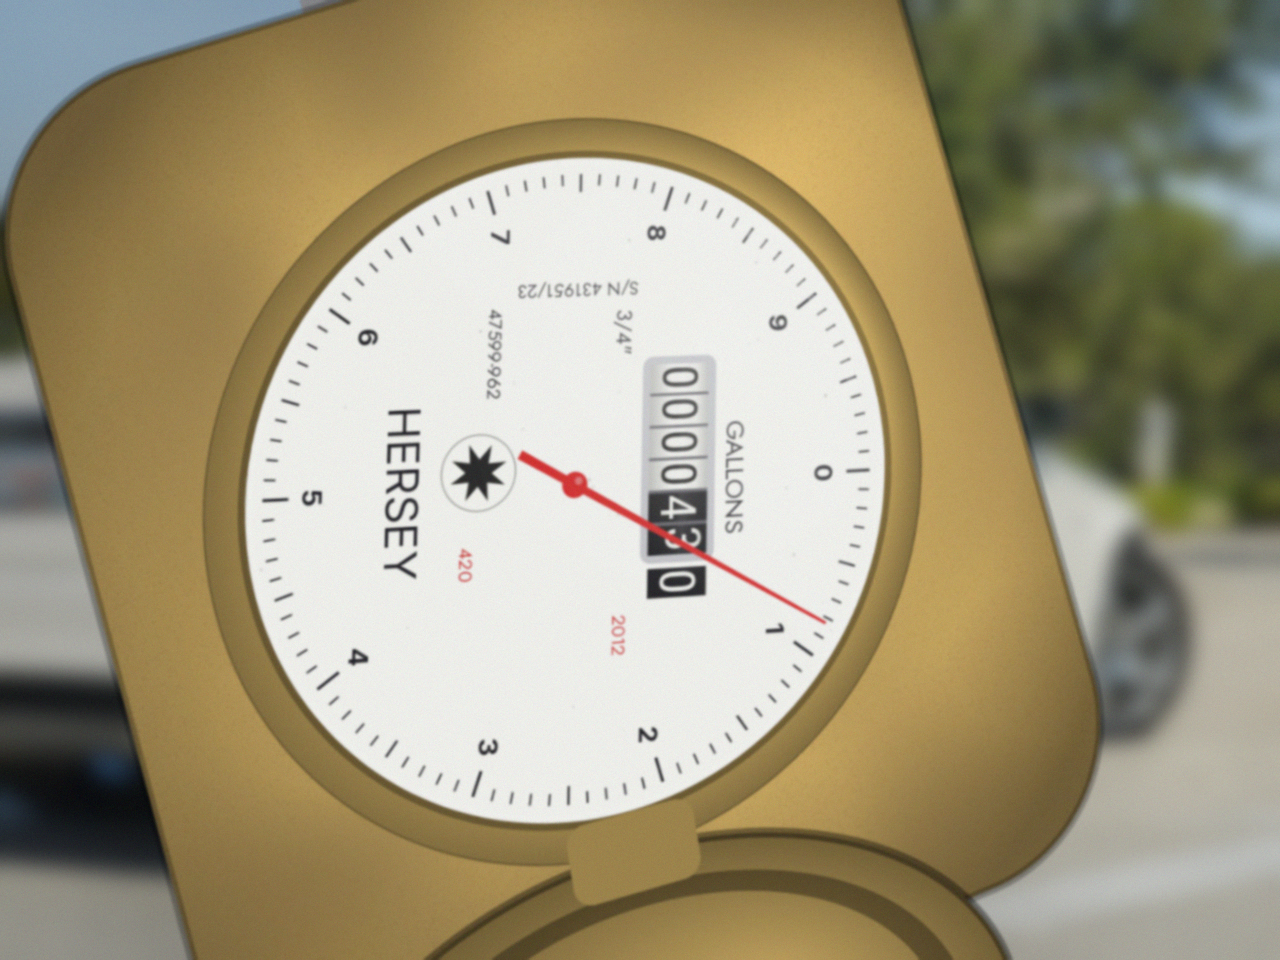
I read 430.8 gal
